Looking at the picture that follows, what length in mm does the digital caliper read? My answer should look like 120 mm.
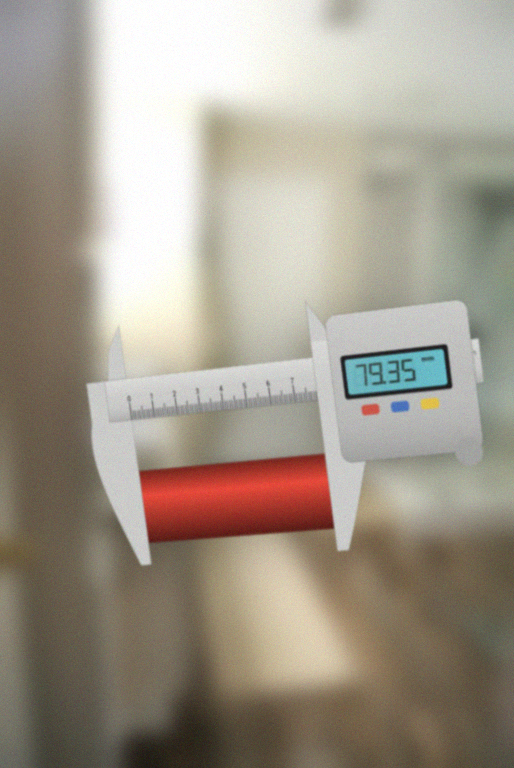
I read 79.35 mm
